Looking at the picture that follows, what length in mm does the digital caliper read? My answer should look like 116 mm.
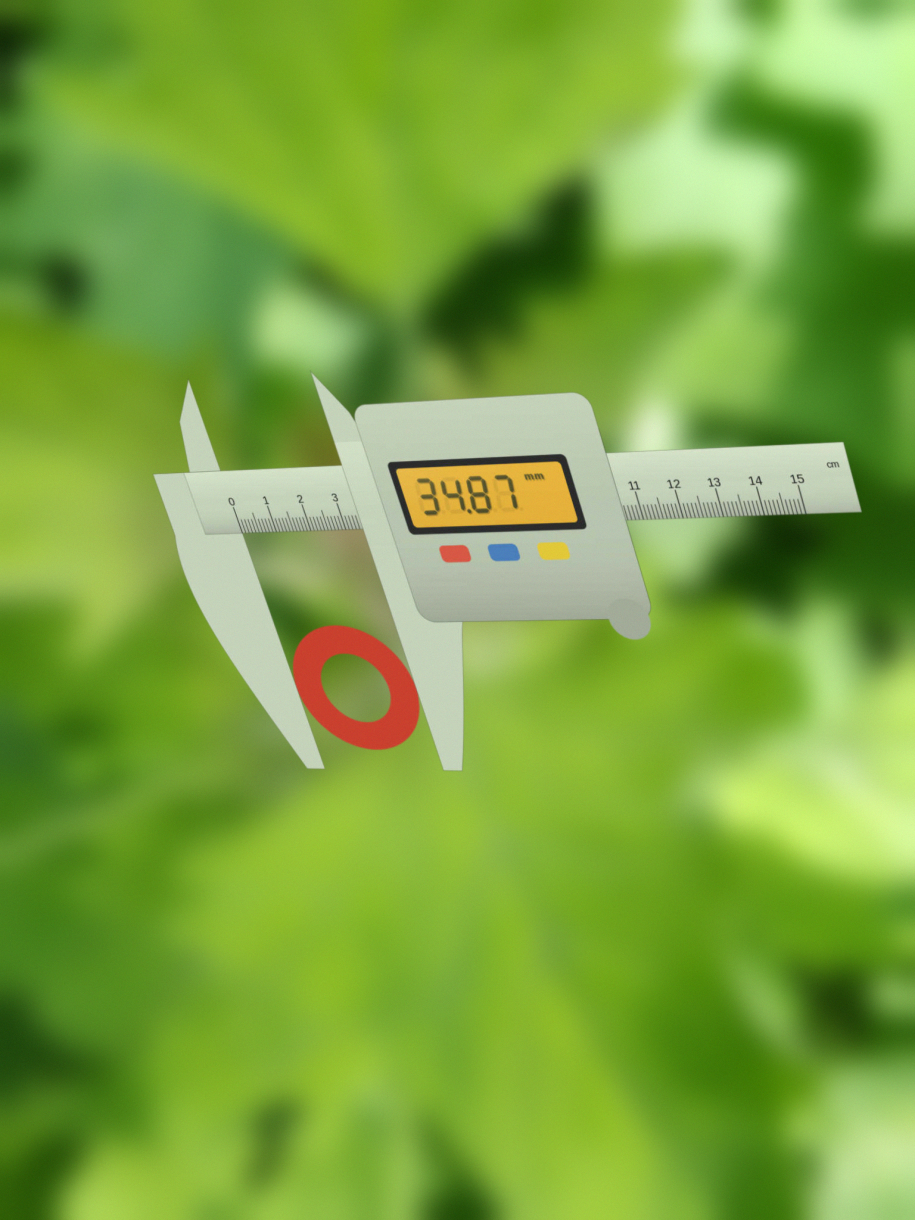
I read 34.87 mm
